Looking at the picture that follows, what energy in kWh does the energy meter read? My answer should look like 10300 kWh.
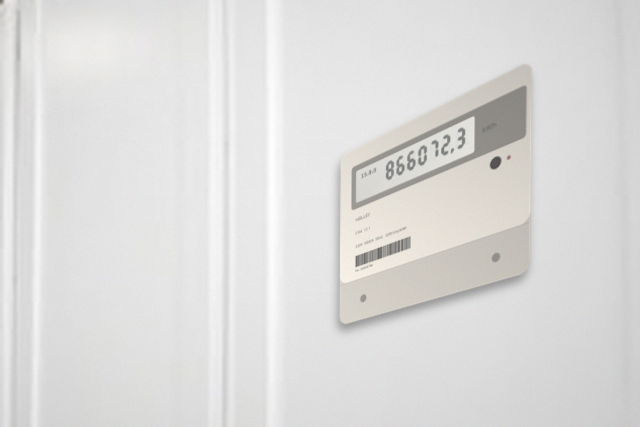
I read 866072.3 kWh
